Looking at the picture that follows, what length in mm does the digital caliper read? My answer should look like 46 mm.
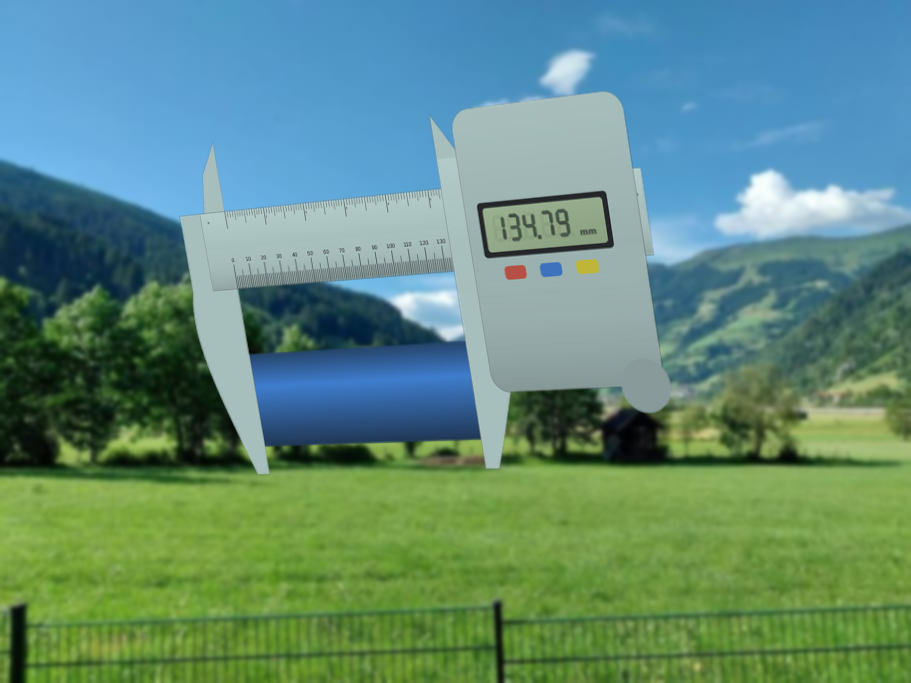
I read 134.79 mm
